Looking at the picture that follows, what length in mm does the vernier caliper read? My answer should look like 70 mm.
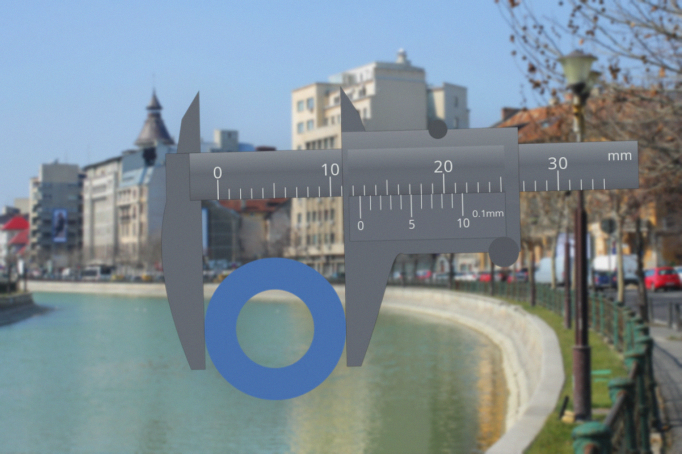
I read 12.6 mm
